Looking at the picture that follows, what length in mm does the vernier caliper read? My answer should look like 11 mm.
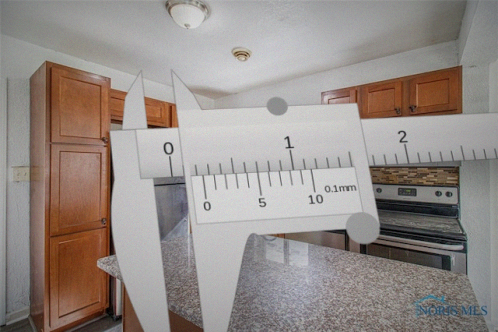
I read 2.5 mm
